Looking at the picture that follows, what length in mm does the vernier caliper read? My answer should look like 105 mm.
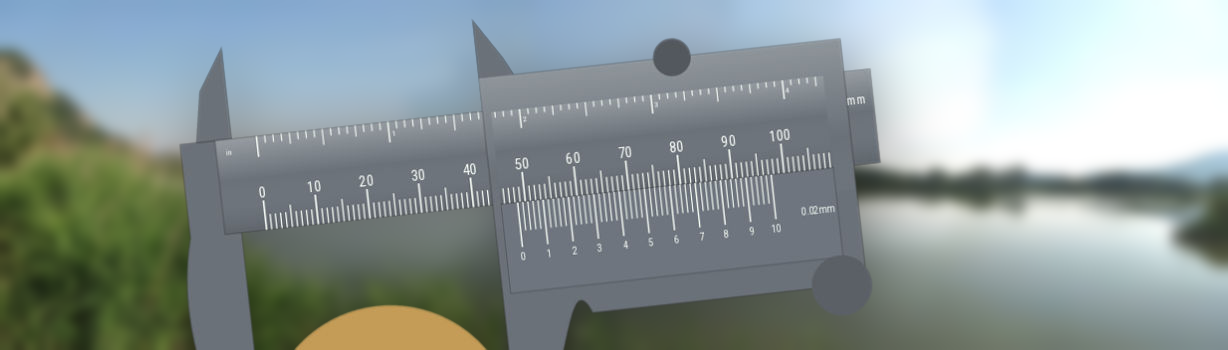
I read 48.5 mm
